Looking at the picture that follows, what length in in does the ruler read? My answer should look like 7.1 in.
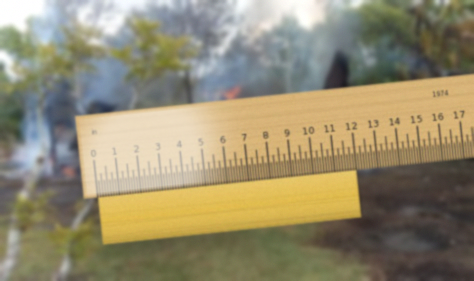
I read 12 in
